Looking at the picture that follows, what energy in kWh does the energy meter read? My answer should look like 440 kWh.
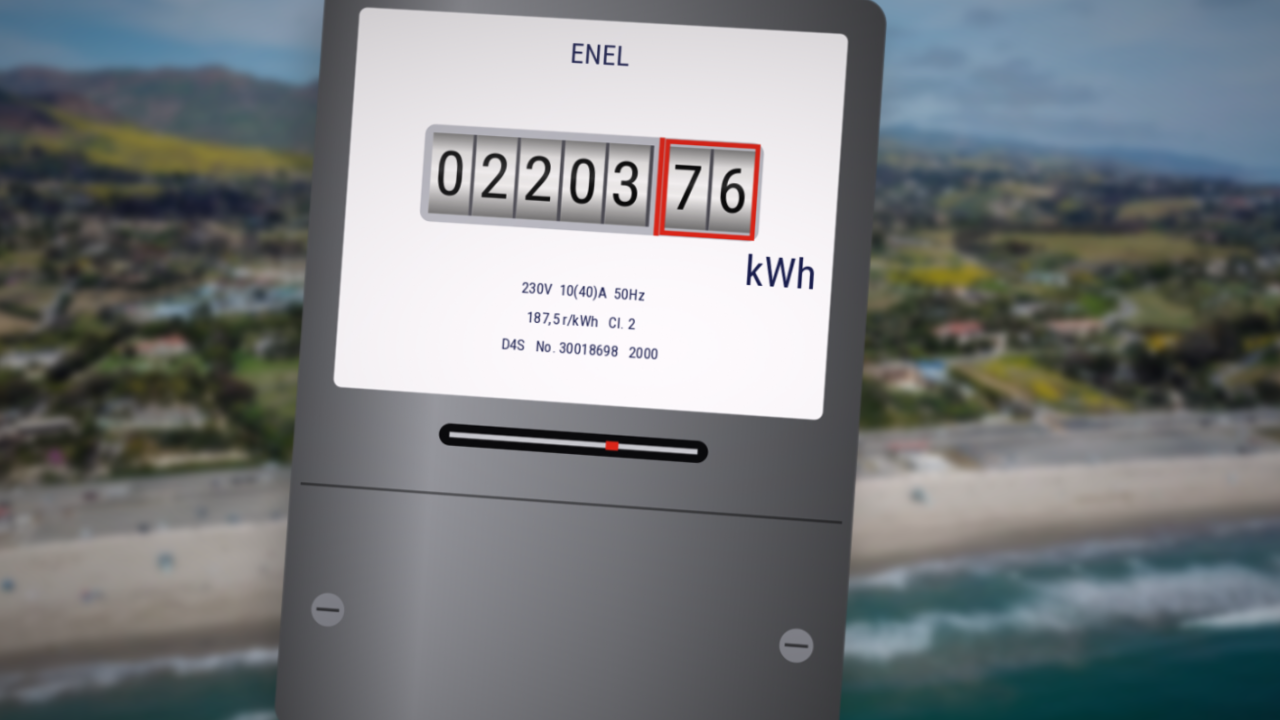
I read 2203.76 kWh
